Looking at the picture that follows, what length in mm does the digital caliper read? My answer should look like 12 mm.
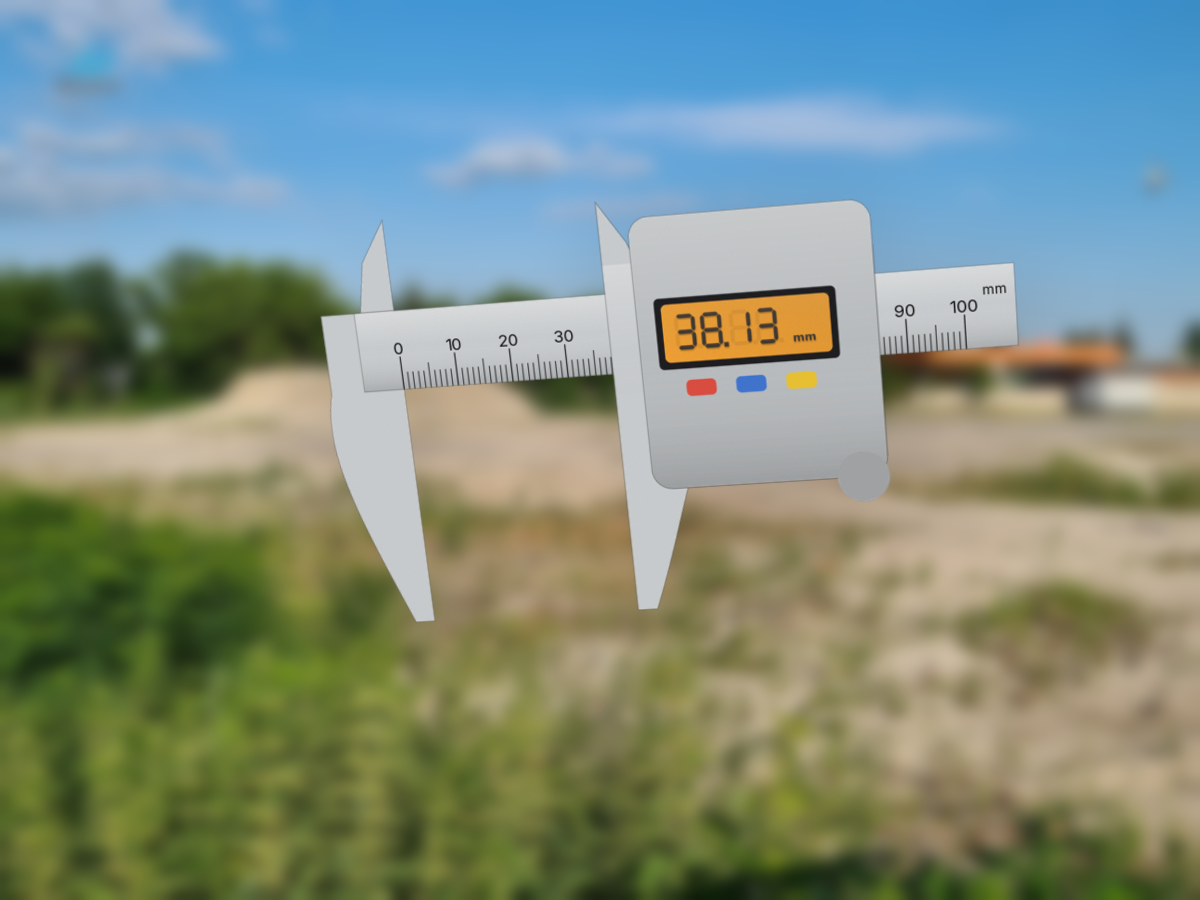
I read 38.13 mm
